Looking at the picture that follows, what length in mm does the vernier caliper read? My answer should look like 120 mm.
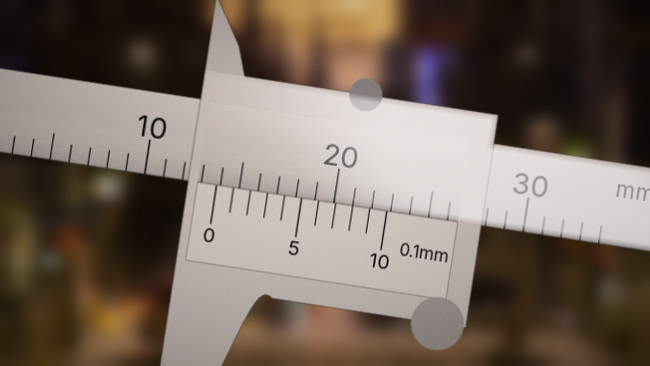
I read 13.8 mm
